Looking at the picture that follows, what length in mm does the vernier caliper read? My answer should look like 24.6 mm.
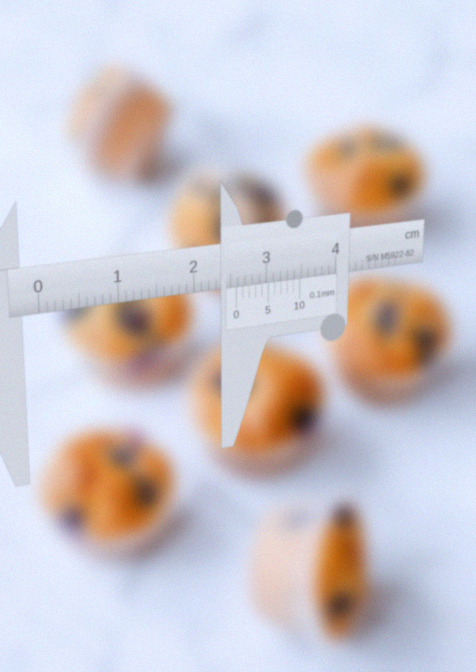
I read 25.8 mm
